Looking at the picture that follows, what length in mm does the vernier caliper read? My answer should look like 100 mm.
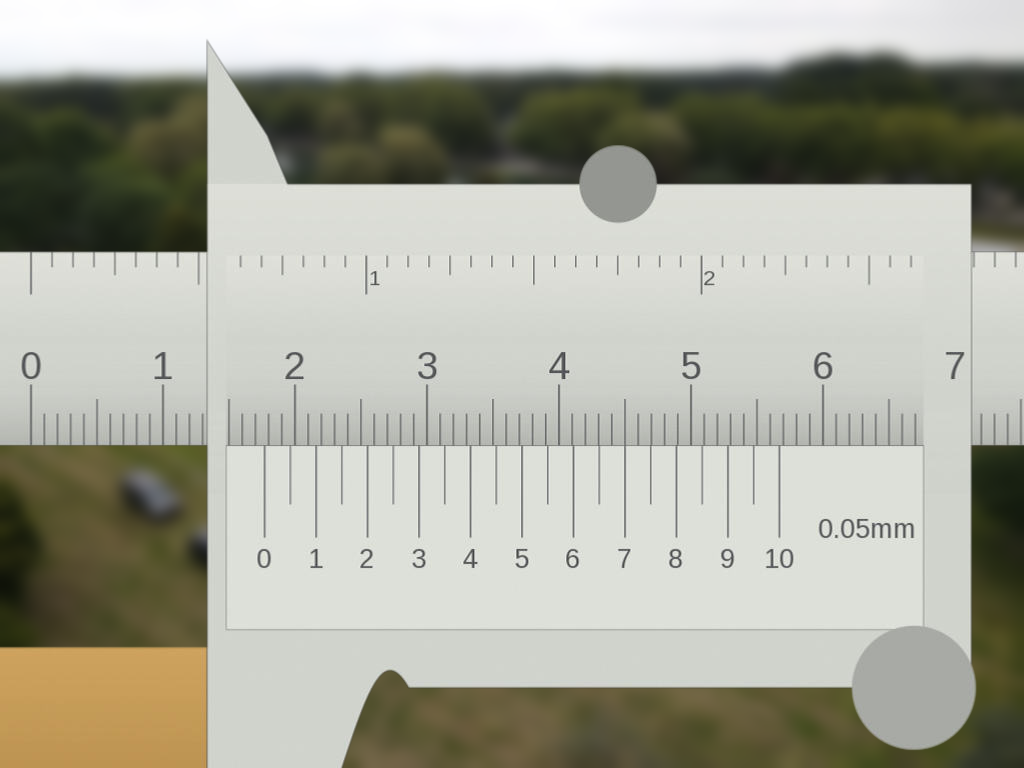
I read 17.7 mm
